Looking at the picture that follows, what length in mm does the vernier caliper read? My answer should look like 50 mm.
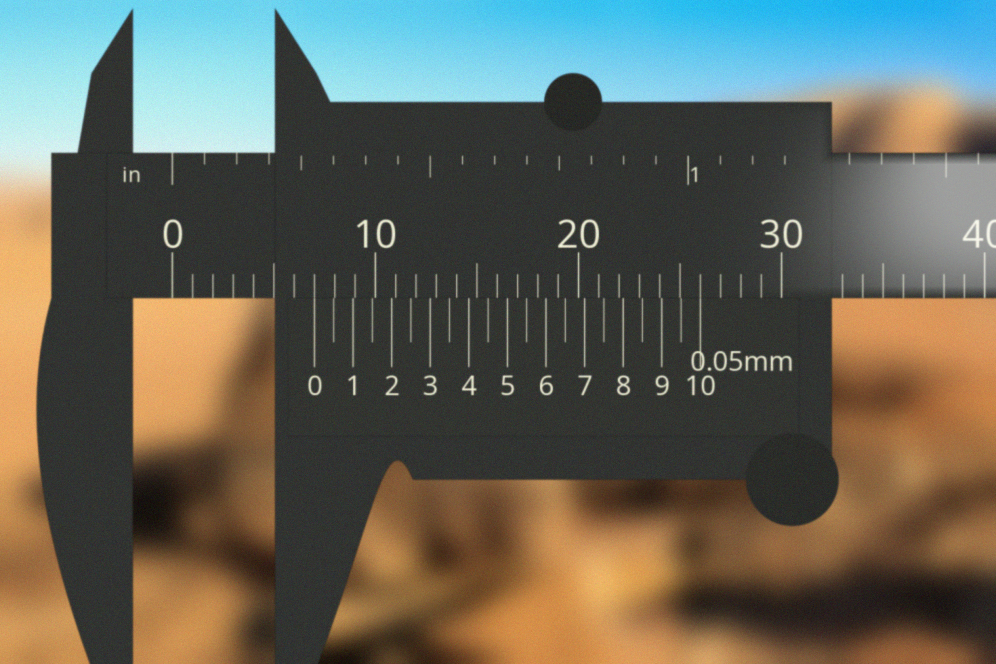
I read 7.0 mm
